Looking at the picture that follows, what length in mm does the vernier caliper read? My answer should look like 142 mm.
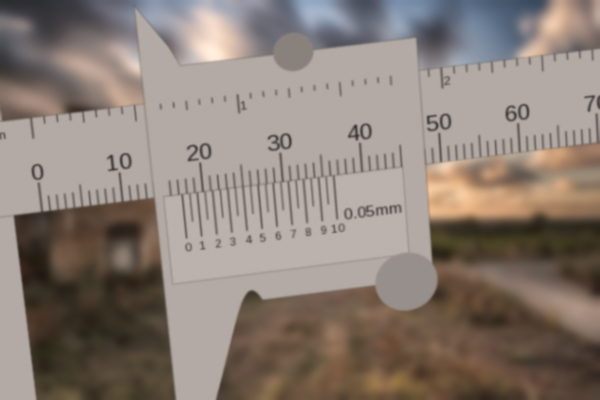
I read 17.4 mm
